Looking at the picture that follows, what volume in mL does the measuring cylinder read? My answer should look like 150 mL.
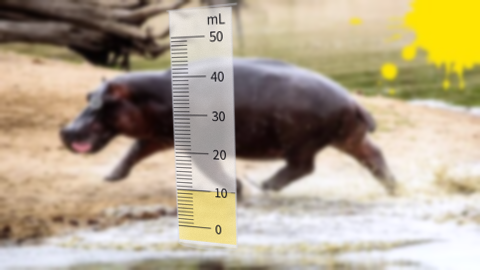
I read 10 mL
